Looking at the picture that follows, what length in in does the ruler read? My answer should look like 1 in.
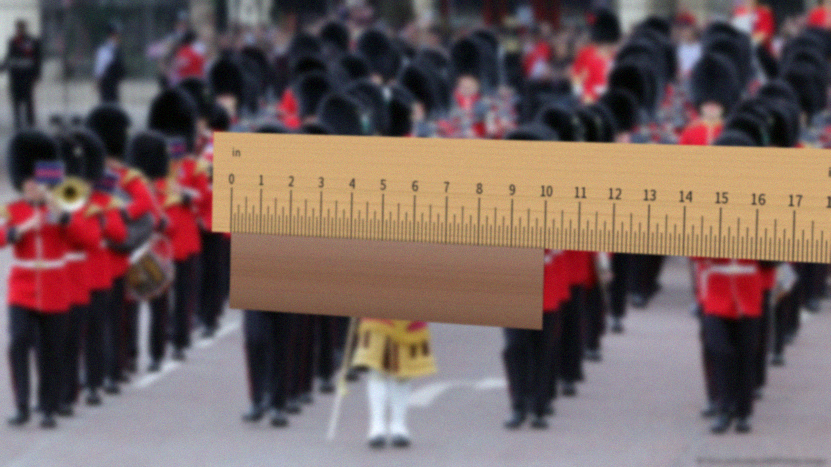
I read 10 in
